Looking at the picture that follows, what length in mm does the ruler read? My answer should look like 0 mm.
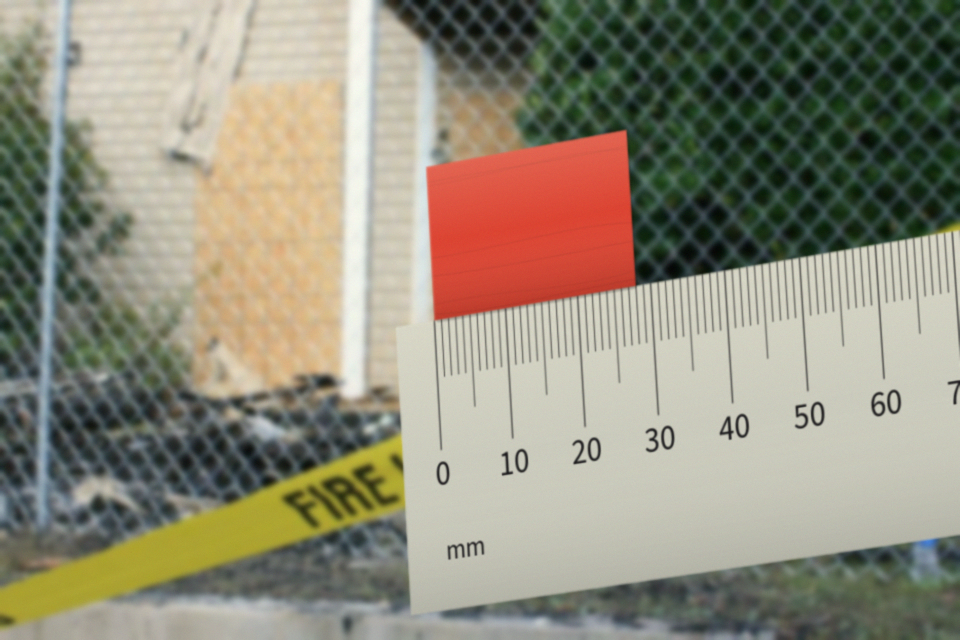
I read 28 mm
